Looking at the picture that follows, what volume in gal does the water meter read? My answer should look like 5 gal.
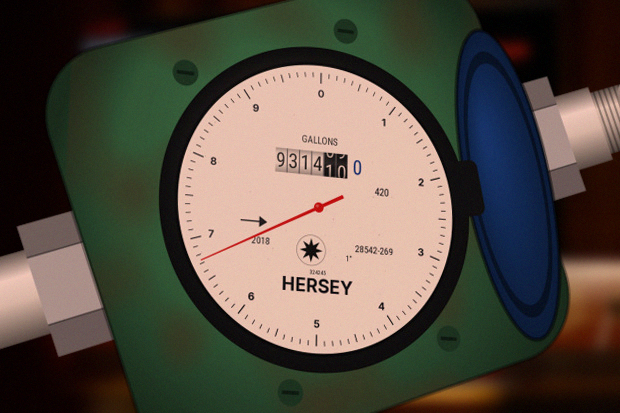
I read 9314096.7 gal
